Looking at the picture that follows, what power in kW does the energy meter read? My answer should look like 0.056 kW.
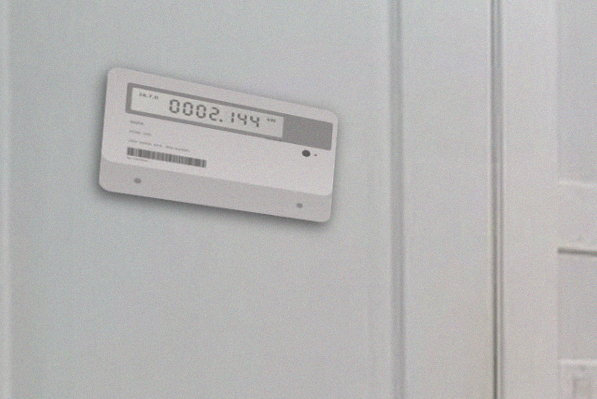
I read 2.144 kW
